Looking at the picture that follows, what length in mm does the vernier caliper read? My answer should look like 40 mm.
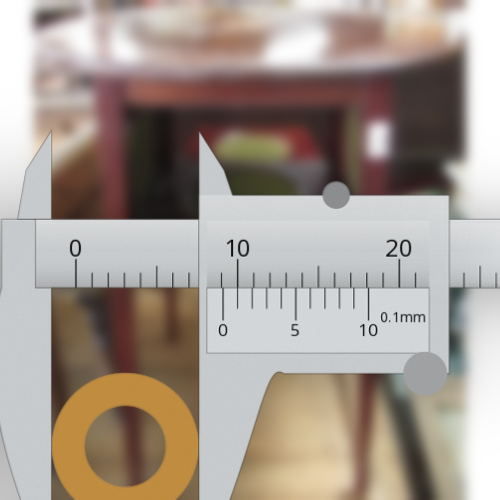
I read 9.1 mm
